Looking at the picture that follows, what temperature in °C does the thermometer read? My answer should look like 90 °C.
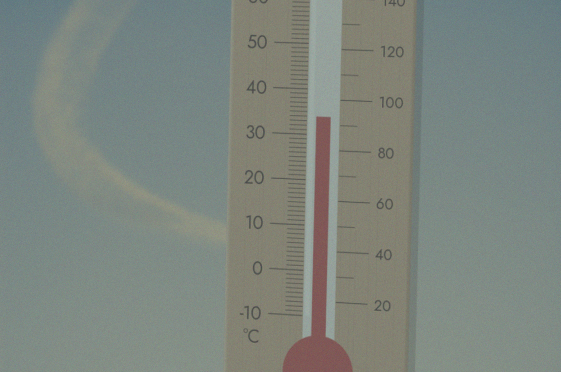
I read 34 °C
